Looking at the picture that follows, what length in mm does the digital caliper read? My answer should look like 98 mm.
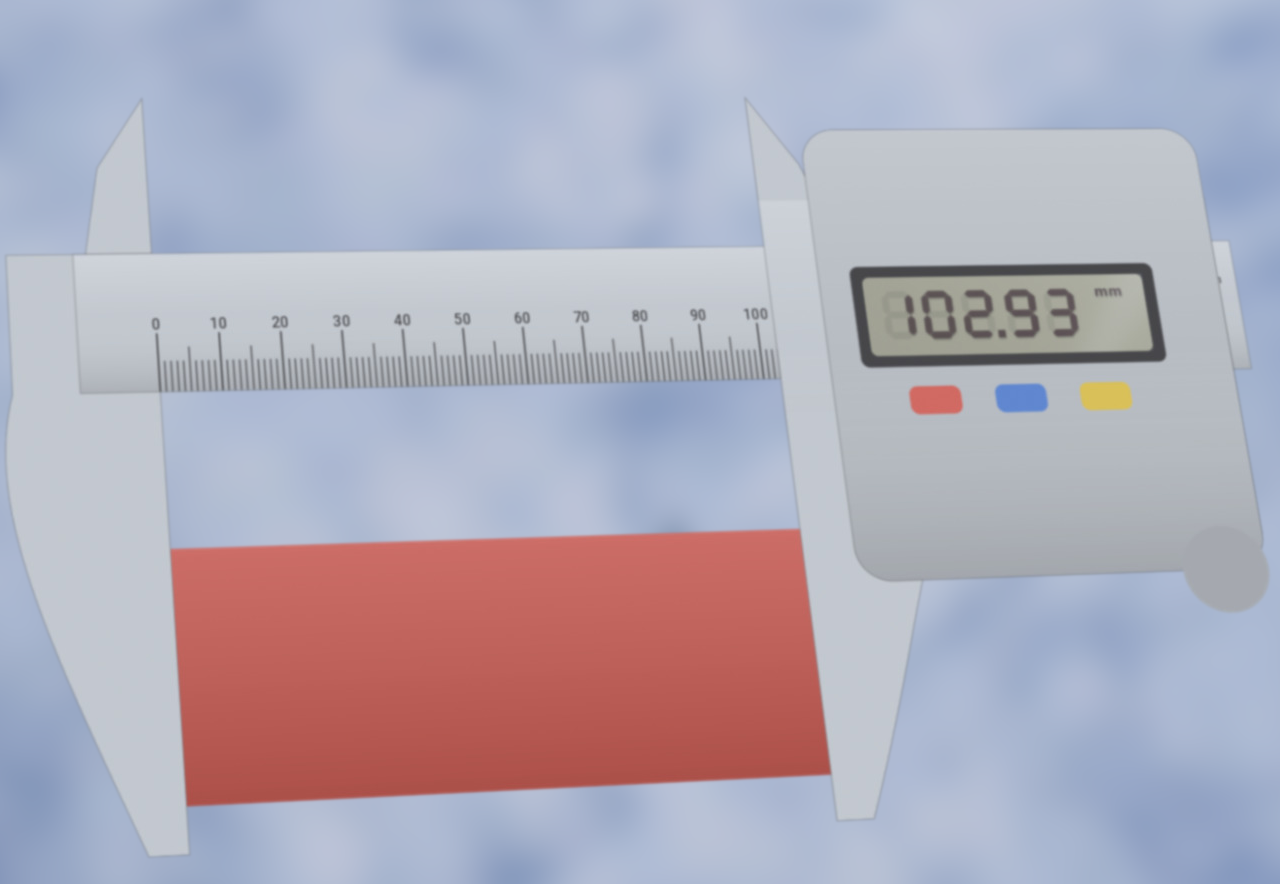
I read 102.93 mm
